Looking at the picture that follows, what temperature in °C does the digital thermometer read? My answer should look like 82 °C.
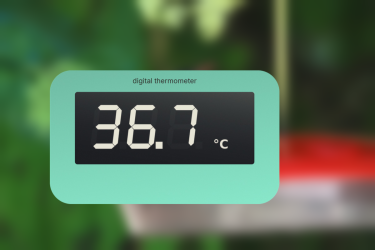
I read 36.7 °C
